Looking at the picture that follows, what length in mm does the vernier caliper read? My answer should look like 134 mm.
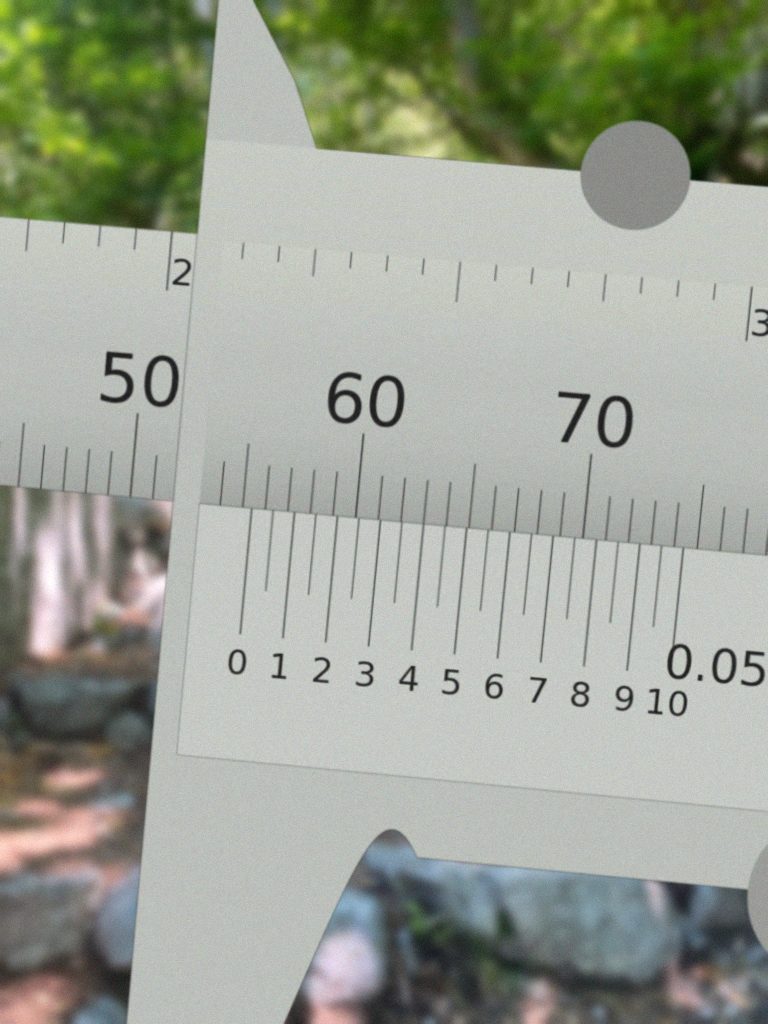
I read 55.4 mm
